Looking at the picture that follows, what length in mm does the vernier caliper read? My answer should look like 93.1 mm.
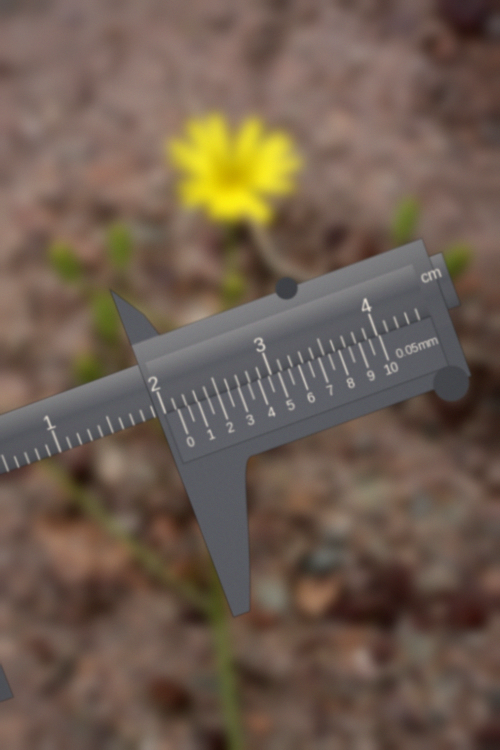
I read 21.2 mm
